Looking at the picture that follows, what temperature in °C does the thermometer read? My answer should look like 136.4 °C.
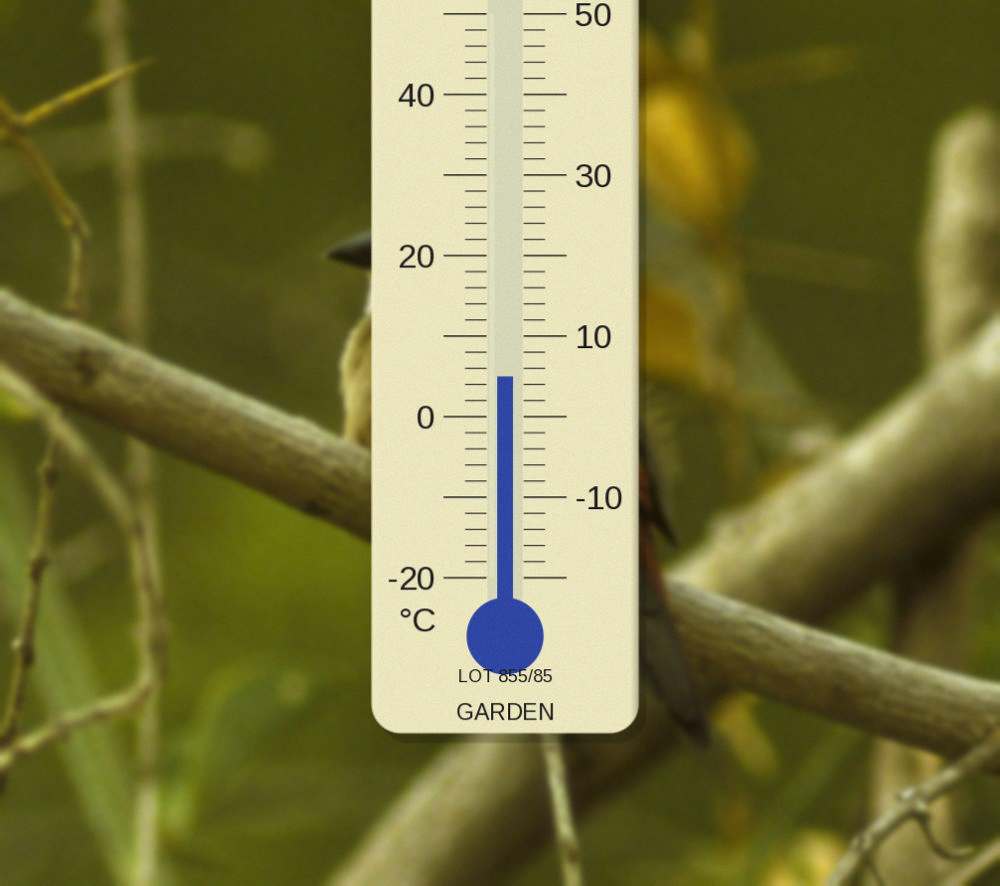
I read 5 °C
